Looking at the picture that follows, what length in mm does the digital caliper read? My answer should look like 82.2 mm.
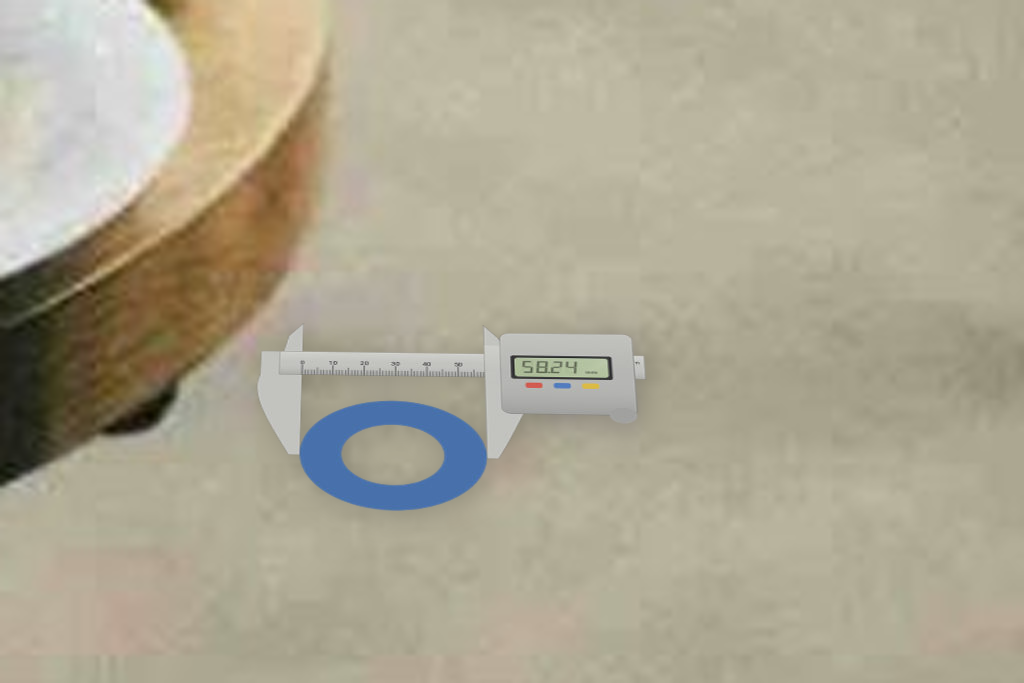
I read 58.24 mm
